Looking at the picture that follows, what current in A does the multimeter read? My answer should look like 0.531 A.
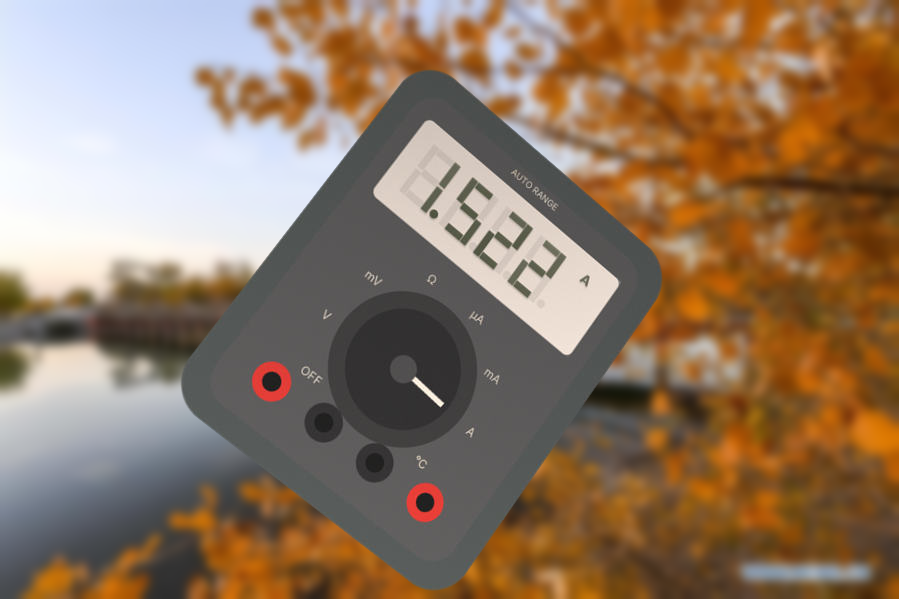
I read 1.522 A
